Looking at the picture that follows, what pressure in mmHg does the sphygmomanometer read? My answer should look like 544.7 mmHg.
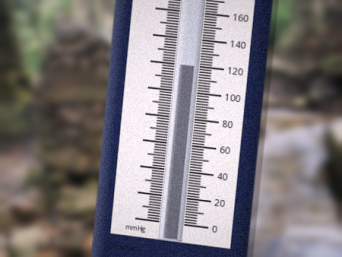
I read 120 mmHg
